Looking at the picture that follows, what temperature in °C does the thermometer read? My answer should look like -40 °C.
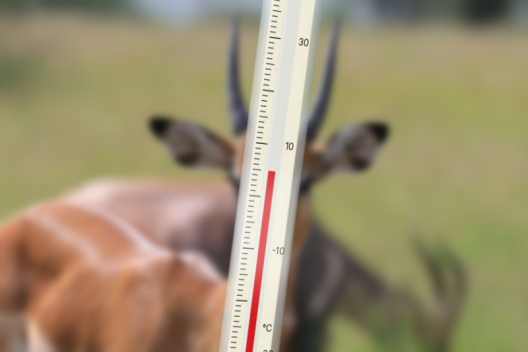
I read 5 °C
